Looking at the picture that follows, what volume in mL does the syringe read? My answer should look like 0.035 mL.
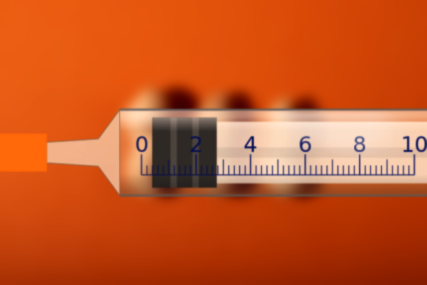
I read 0.4 mL
